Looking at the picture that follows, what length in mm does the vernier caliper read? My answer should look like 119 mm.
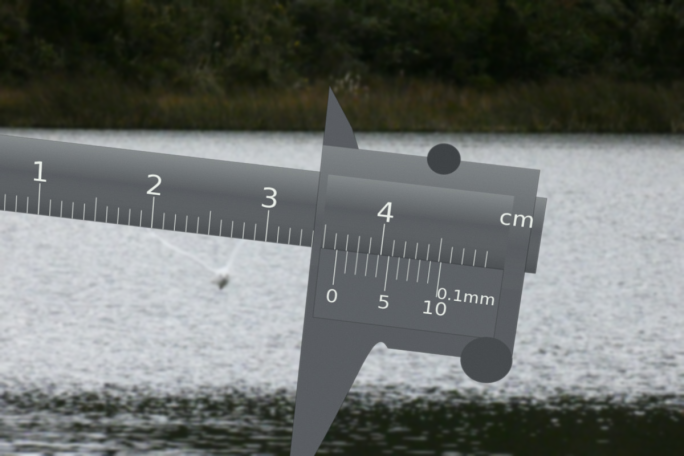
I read 36.2 mm
